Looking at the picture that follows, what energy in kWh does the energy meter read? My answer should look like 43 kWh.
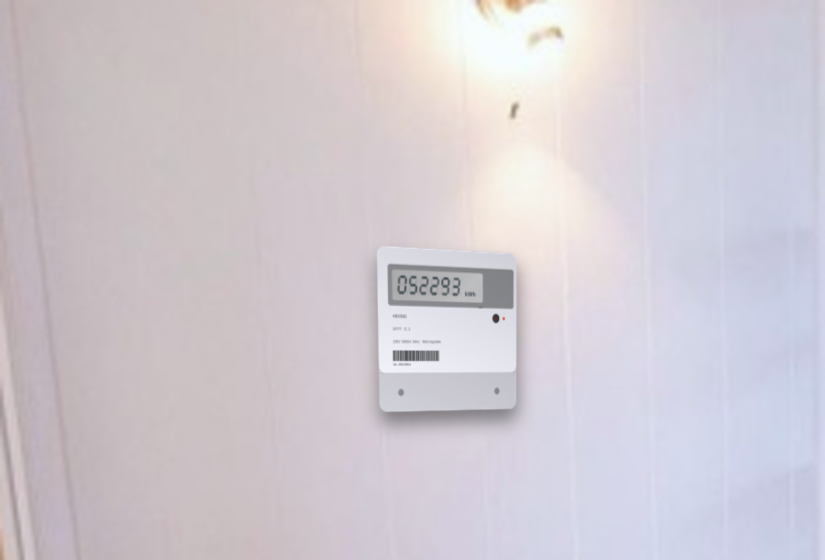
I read 52293 kWh
